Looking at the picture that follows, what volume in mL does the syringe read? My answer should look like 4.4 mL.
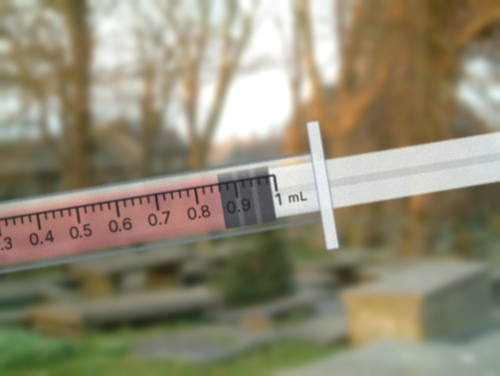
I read 0.86 mL
